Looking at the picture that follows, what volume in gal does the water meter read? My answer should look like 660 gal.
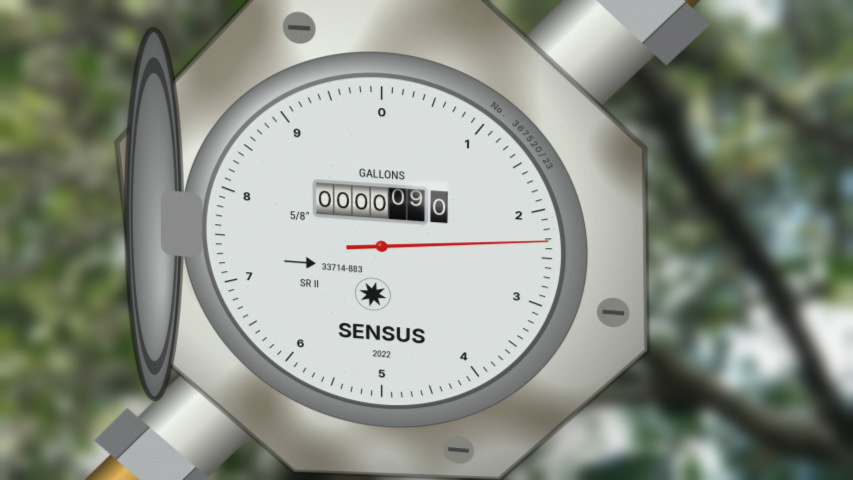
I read 92.3 gal
